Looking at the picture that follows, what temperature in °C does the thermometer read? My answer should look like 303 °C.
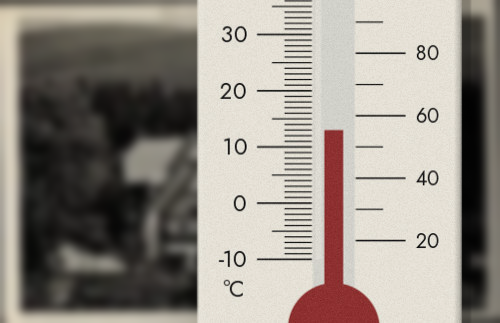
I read 13 °C
